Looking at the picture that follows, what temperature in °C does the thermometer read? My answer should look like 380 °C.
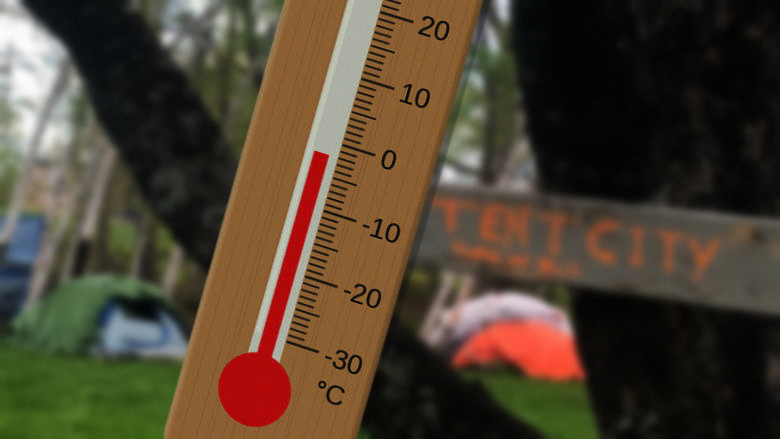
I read -2 °C
